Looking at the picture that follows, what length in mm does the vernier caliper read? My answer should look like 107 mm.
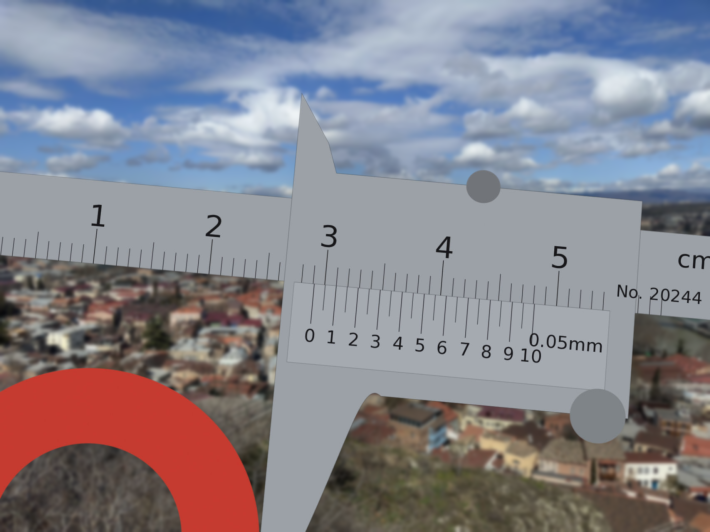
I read 29.1 mm
